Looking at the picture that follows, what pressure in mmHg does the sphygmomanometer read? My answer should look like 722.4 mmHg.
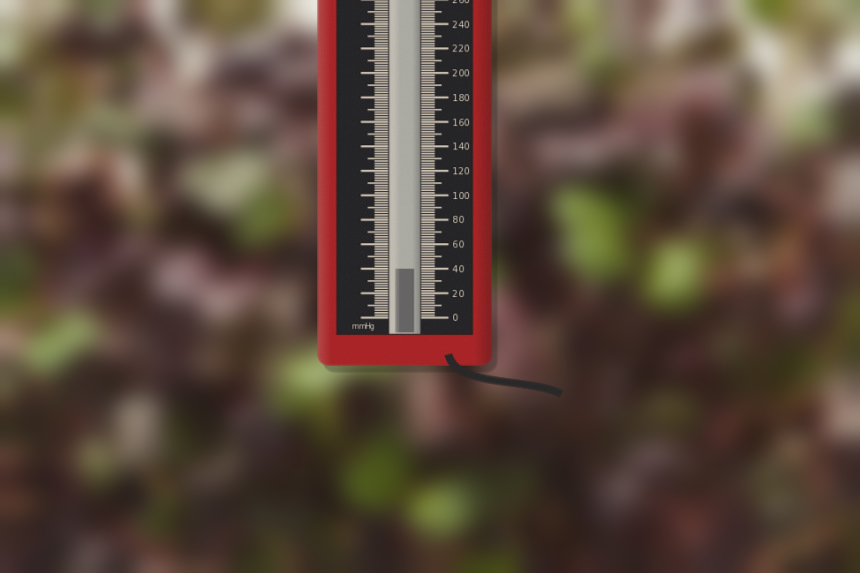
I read 40 mmHg
